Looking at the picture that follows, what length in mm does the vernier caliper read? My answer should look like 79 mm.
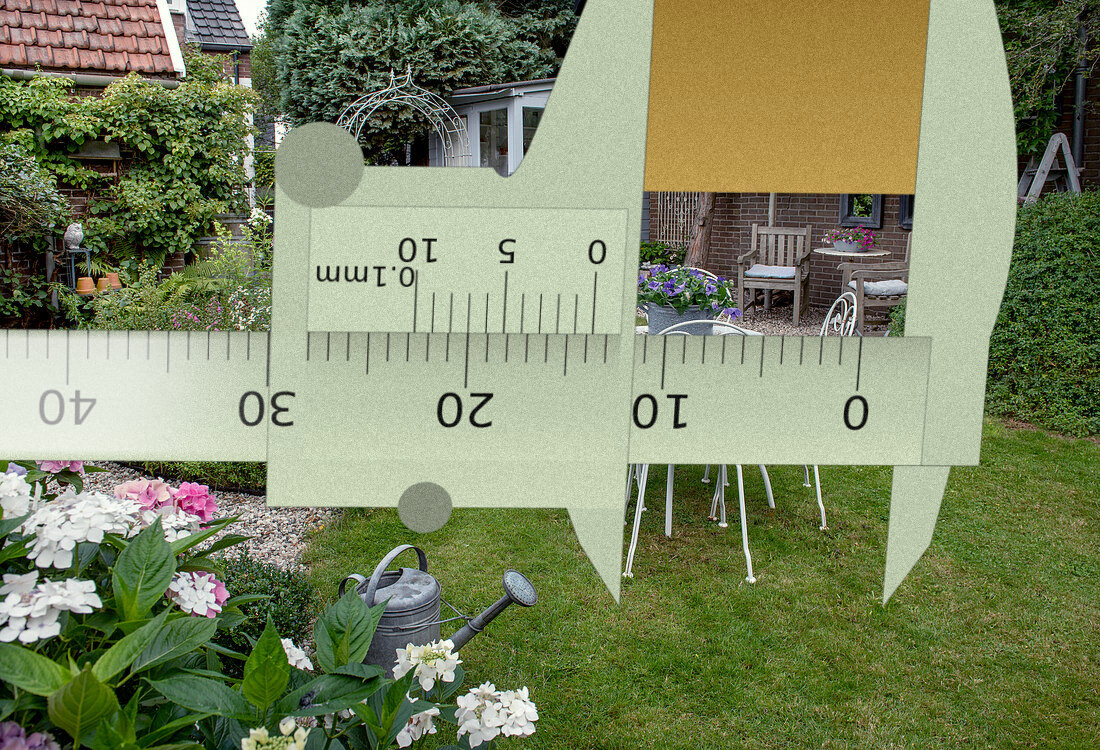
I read 13.7 mm
